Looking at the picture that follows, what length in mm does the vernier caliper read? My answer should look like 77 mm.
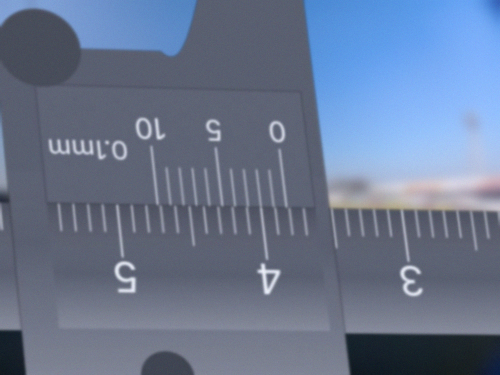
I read 38.2 mm
